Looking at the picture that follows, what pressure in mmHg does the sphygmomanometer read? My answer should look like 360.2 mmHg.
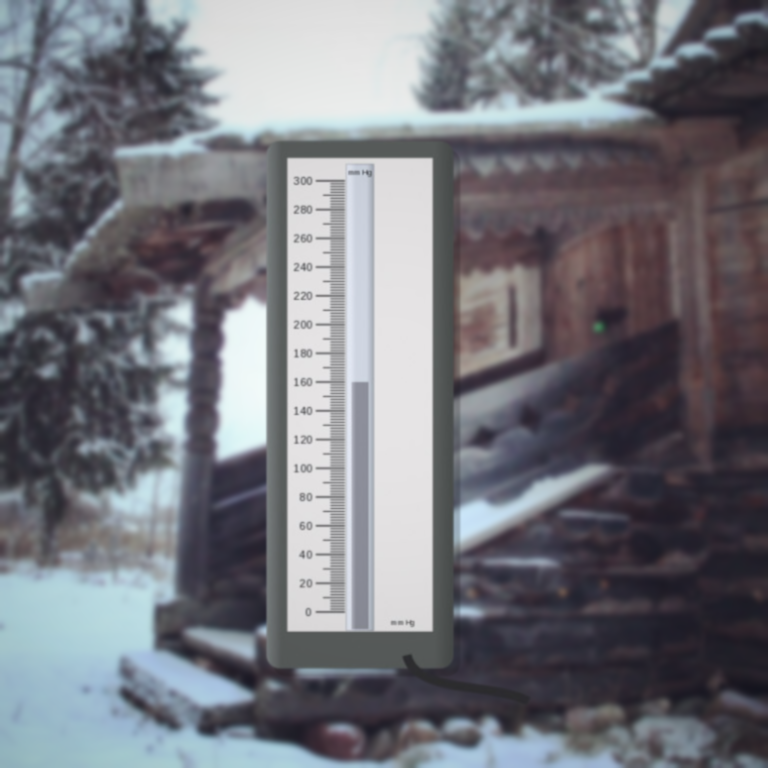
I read 160 mmHg
